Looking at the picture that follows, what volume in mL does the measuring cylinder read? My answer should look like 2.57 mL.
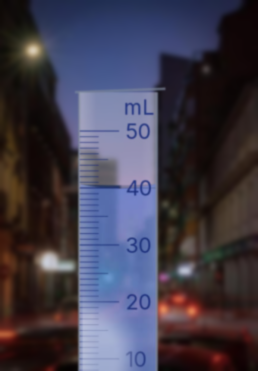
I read 40 mL
